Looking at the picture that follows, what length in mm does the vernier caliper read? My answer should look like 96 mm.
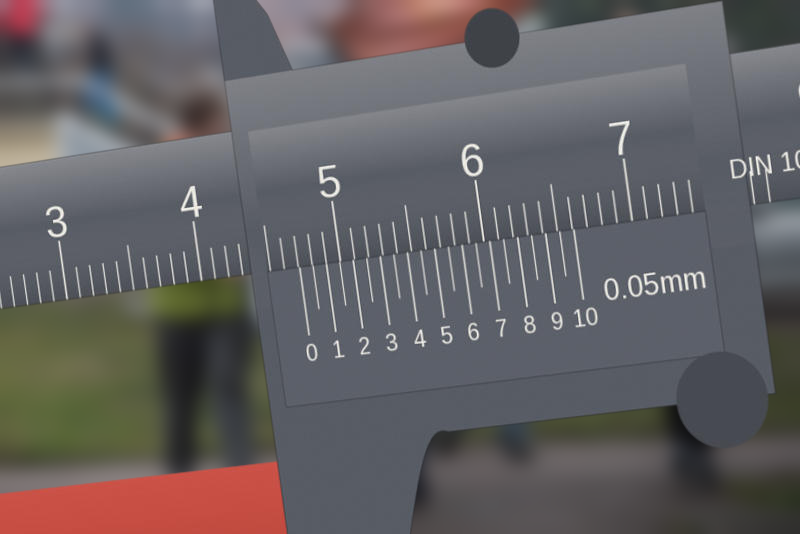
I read 47.1 mm
